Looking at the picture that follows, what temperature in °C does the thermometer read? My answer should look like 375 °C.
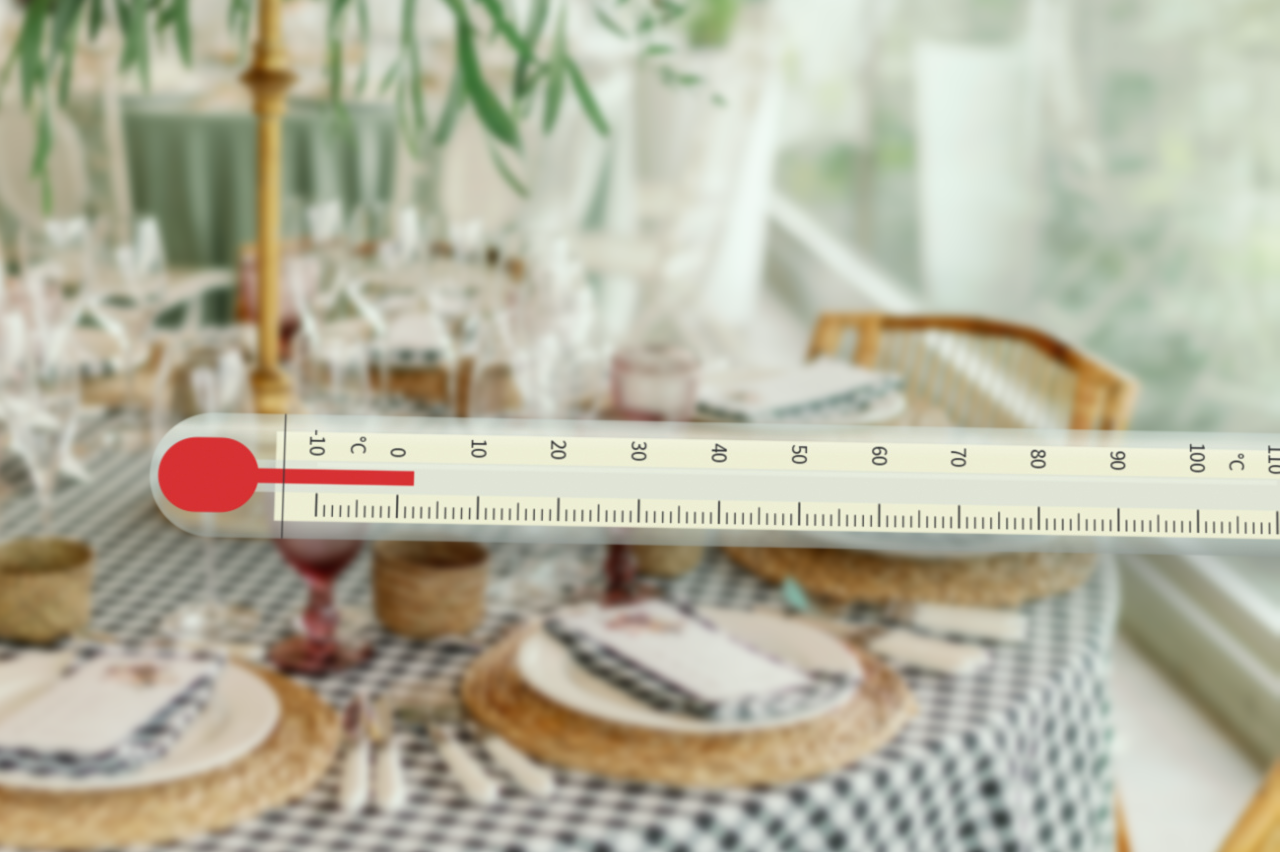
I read 2 °C
